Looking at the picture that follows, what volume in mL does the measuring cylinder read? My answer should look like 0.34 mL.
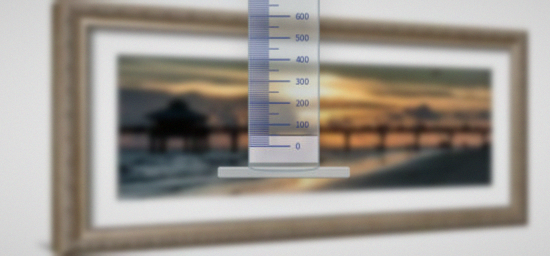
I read 50 mL
